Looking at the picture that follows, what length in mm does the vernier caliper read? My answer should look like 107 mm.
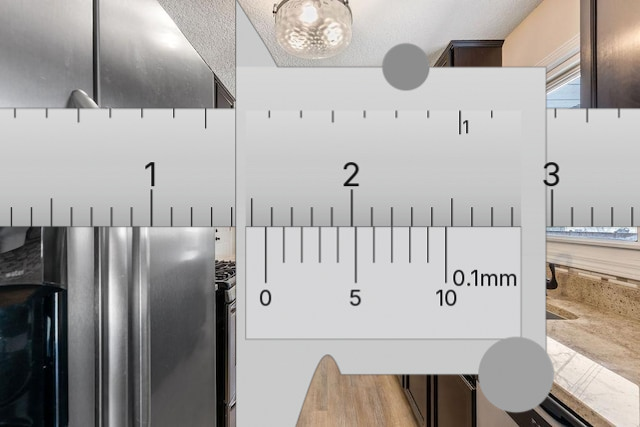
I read 15.7 mm
